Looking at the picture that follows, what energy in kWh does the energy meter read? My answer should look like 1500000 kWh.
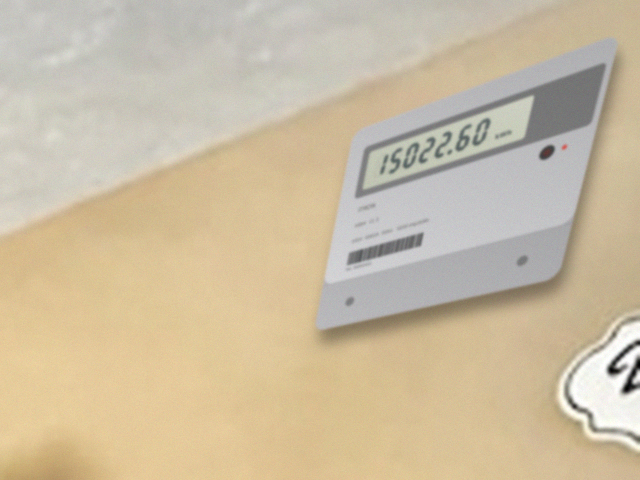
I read 15022.60 kWh
